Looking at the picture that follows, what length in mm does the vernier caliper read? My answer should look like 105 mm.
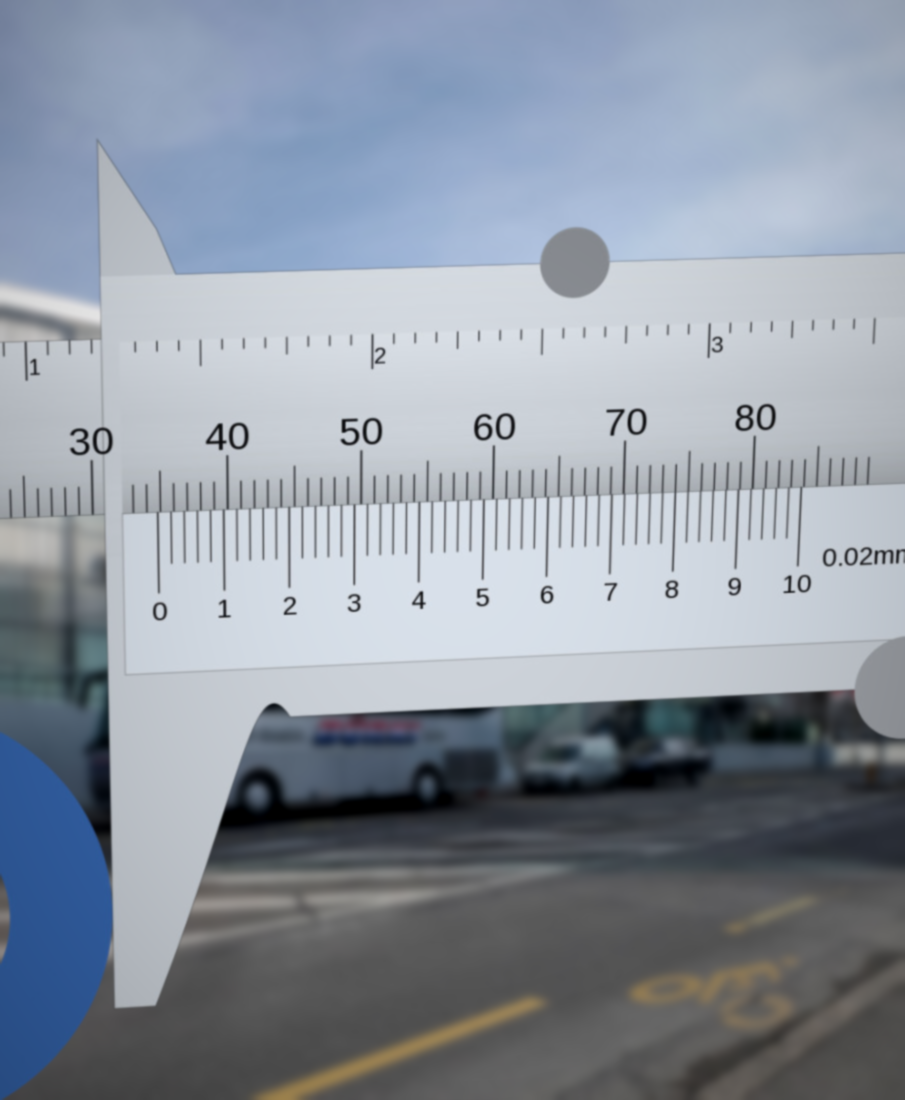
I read 34.8 mm
